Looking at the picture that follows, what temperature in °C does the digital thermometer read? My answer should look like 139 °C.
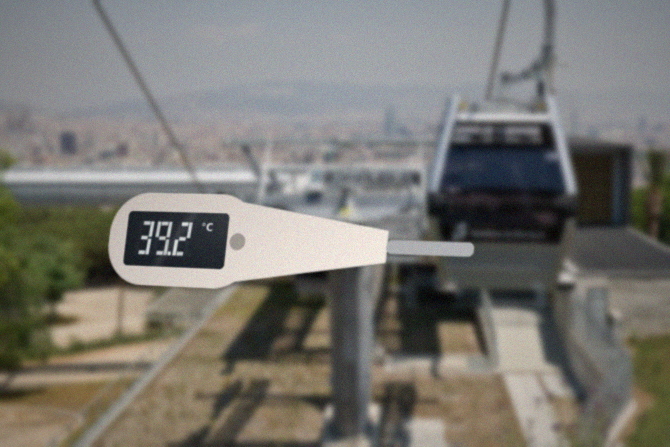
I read 39.2 °C
